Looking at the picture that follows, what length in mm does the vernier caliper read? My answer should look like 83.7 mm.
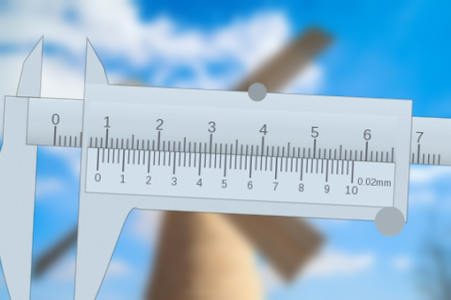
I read 8.5 mm
